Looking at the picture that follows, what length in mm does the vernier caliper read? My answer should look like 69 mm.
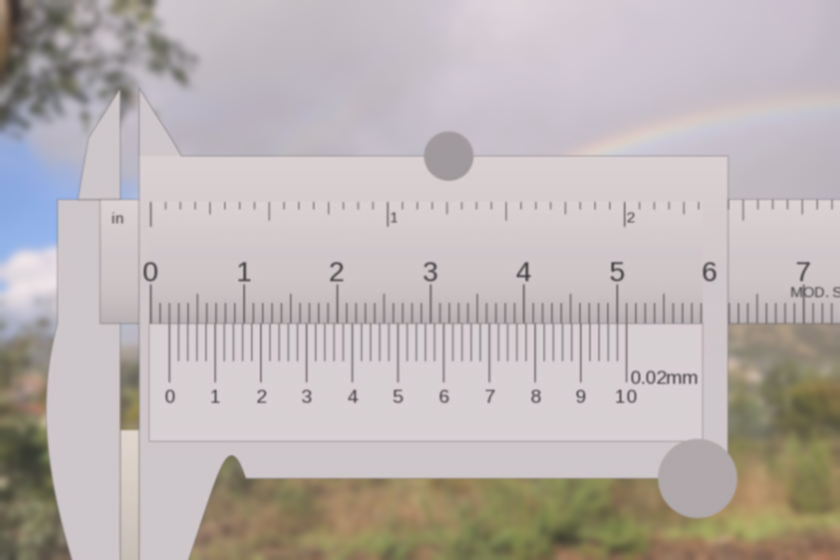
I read 2.0 mm
